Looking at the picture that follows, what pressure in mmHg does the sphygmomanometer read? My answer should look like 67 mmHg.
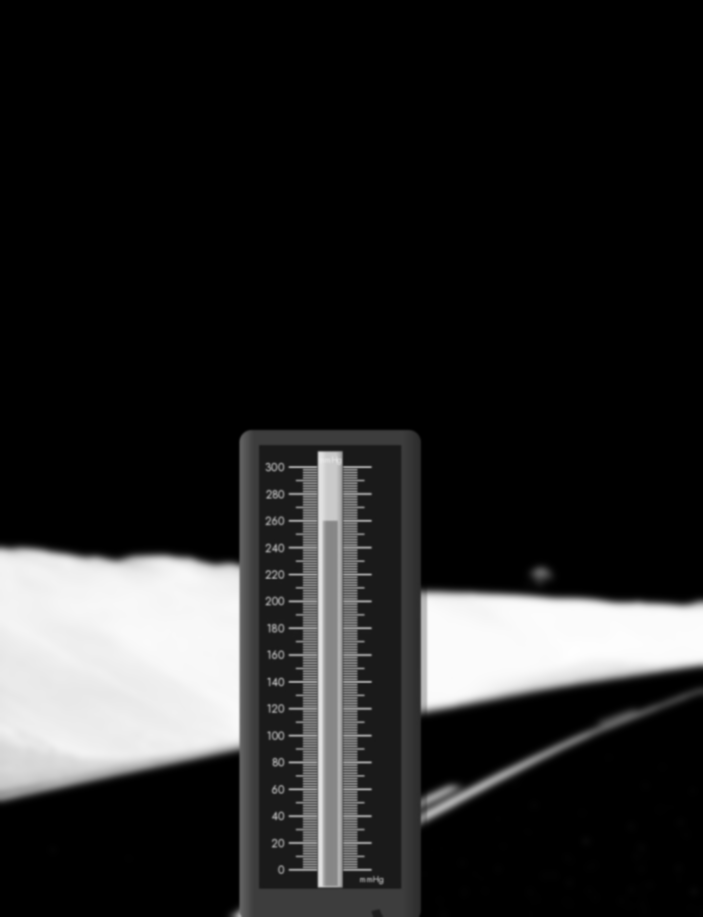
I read 260 mmHg
